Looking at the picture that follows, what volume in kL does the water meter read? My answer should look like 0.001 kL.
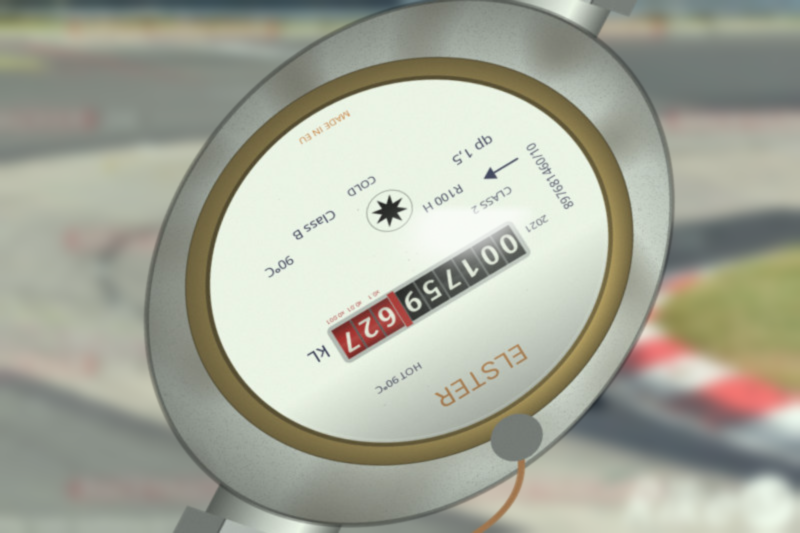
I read 1759.627 kL
